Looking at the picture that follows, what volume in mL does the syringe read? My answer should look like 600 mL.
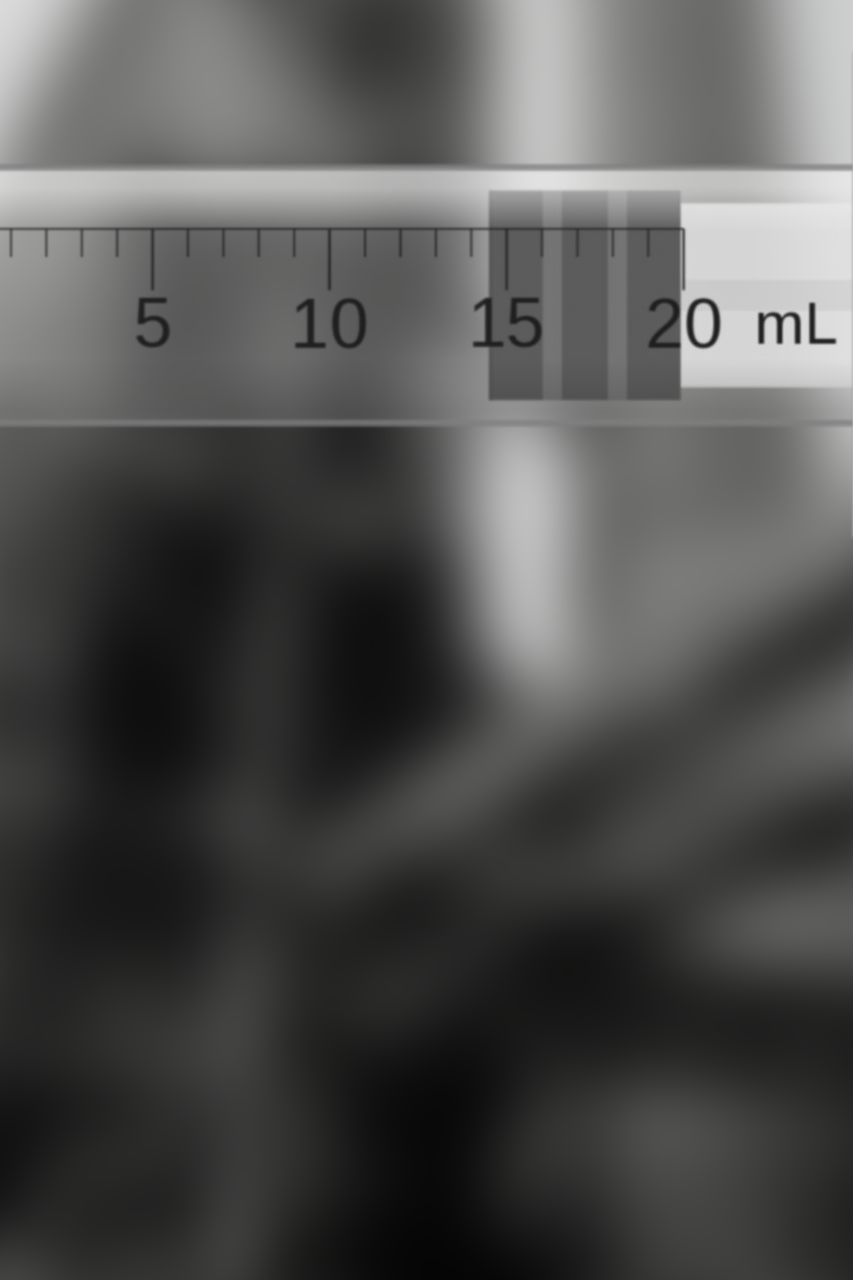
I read 14.5 mL
